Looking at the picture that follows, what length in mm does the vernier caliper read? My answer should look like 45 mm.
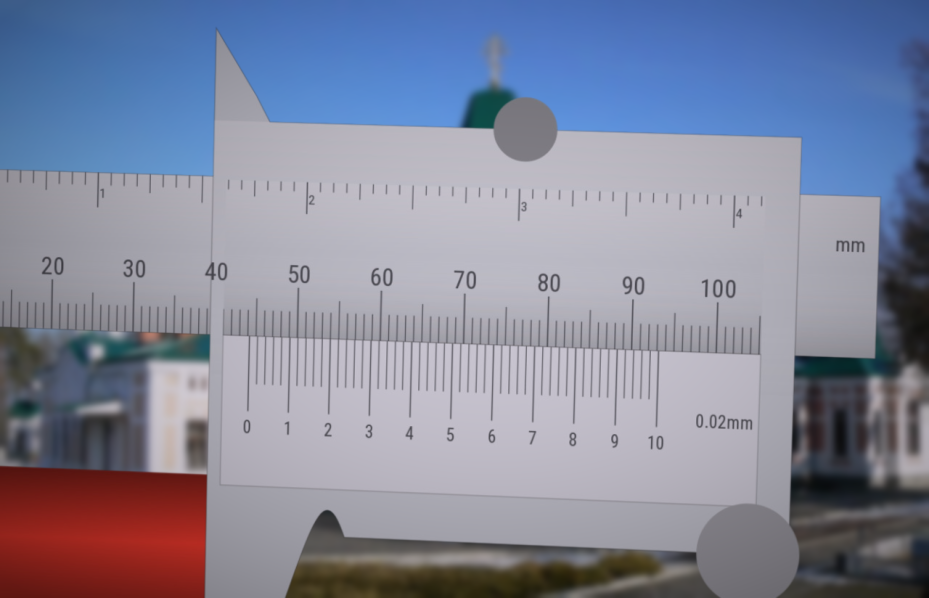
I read 44.2 mm
